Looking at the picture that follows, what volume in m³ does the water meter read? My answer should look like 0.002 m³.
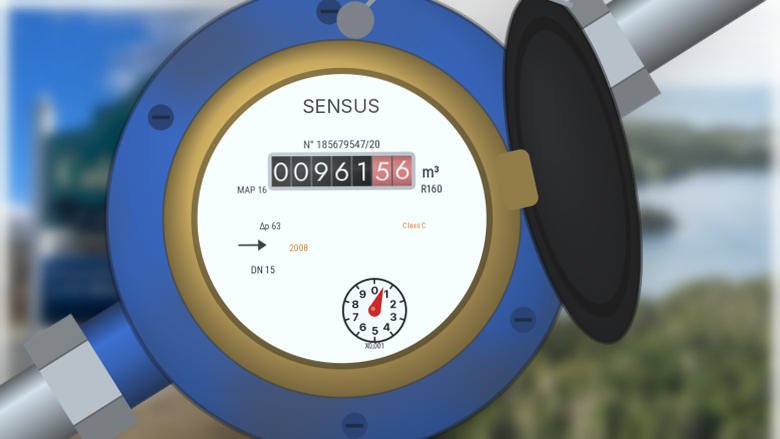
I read 961.560 m³
